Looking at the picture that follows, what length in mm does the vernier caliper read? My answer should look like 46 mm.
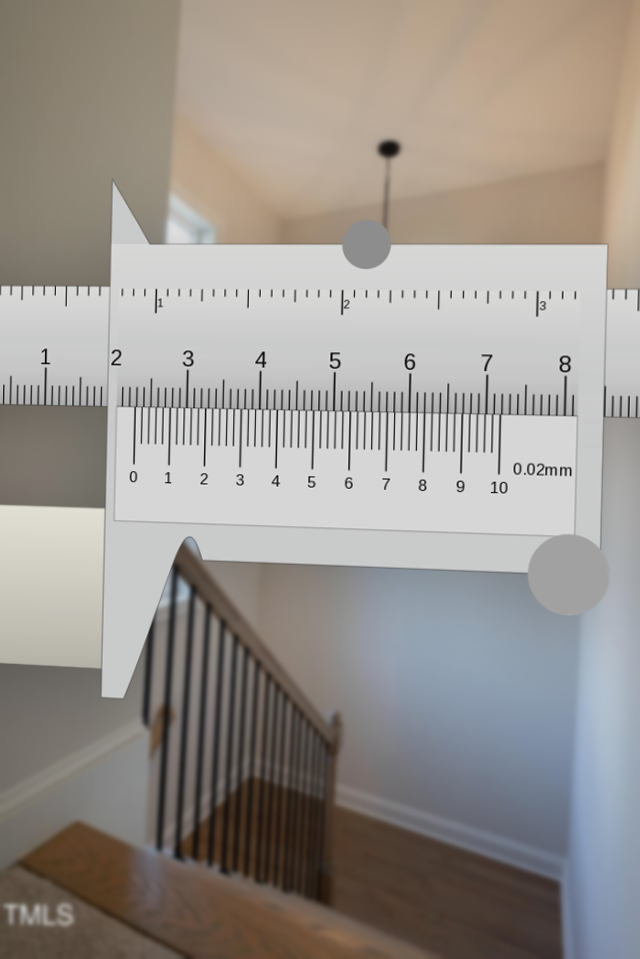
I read 22.8 mm
